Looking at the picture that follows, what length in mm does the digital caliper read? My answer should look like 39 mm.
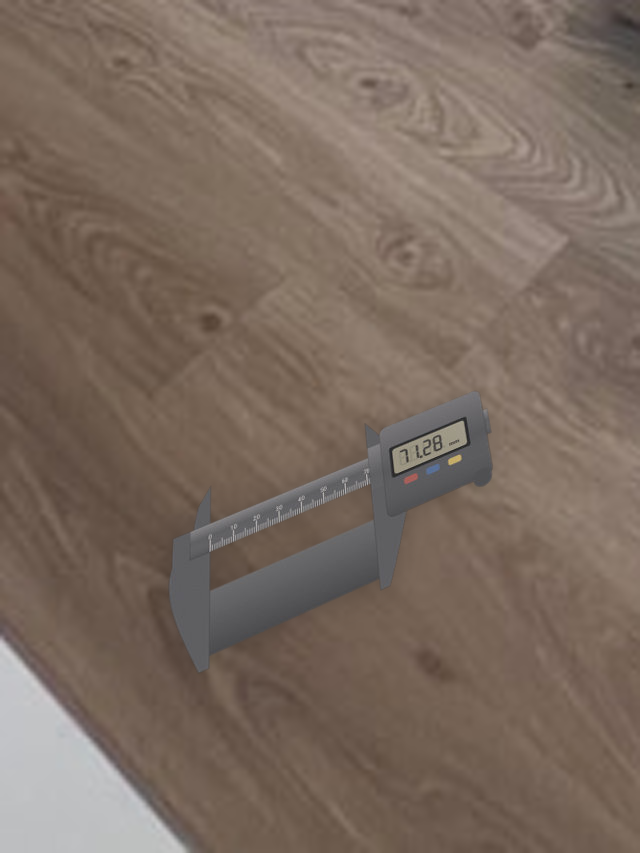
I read 71.28 mm
